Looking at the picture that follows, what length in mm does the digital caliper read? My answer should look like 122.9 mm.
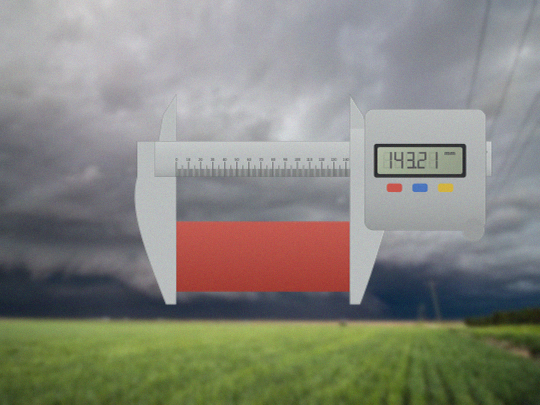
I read 143.21 mm
